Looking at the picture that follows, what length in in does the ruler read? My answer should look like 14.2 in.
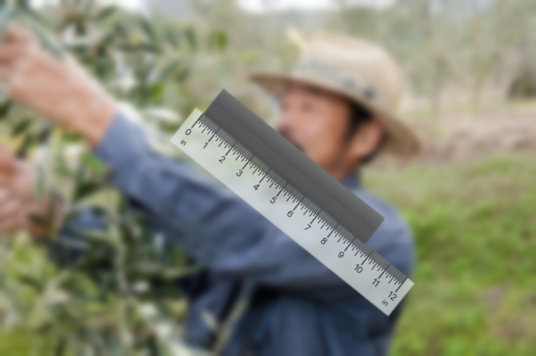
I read 9.5 in
